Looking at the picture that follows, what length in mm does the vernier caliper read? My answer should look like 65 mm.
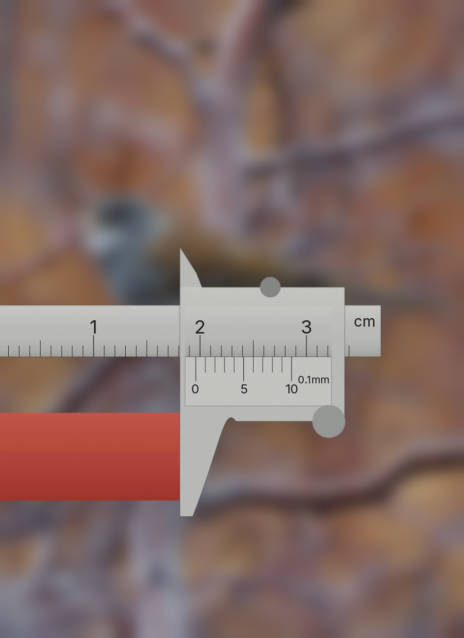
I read 19.6 mm
